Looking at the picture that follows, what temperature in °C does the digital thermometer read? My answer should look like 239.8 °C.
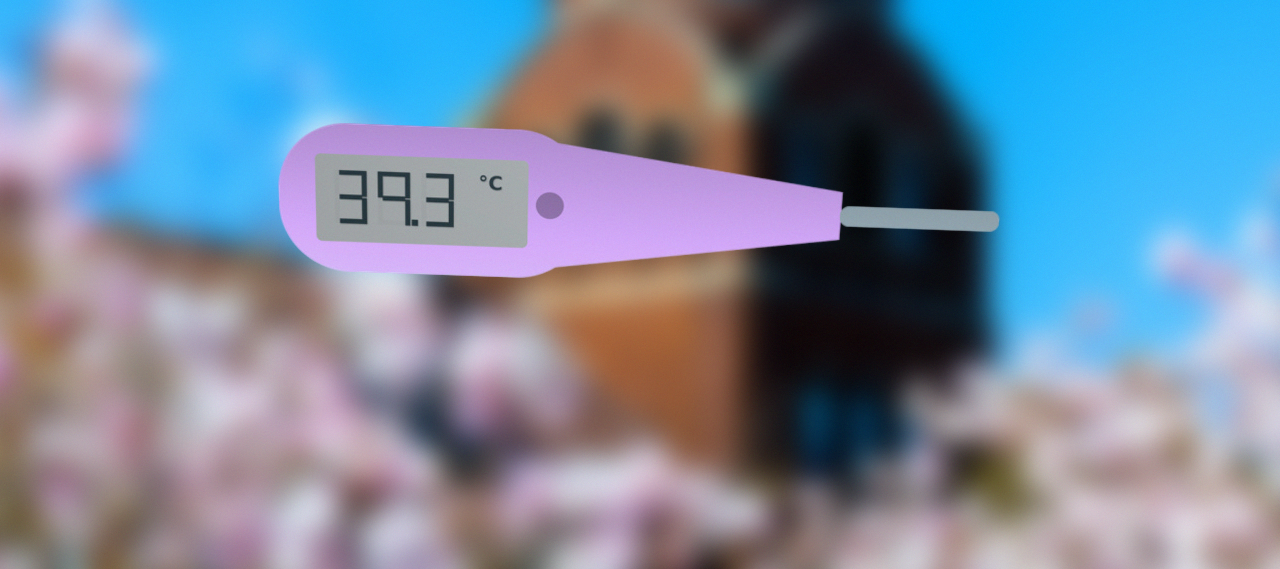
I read 39.3 °C
